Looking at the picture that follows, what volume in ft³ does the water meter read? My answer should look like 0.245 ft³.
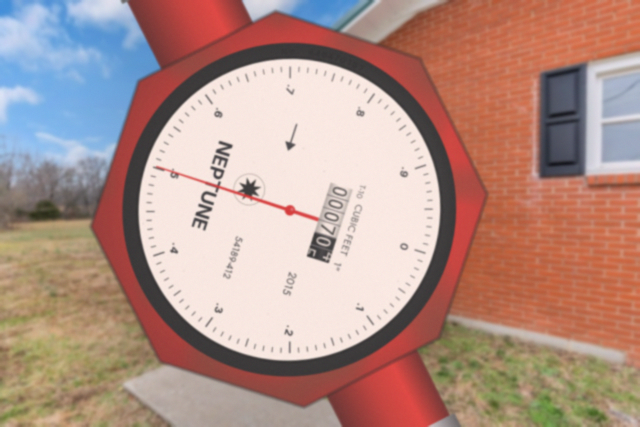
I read 704.50 ft³
